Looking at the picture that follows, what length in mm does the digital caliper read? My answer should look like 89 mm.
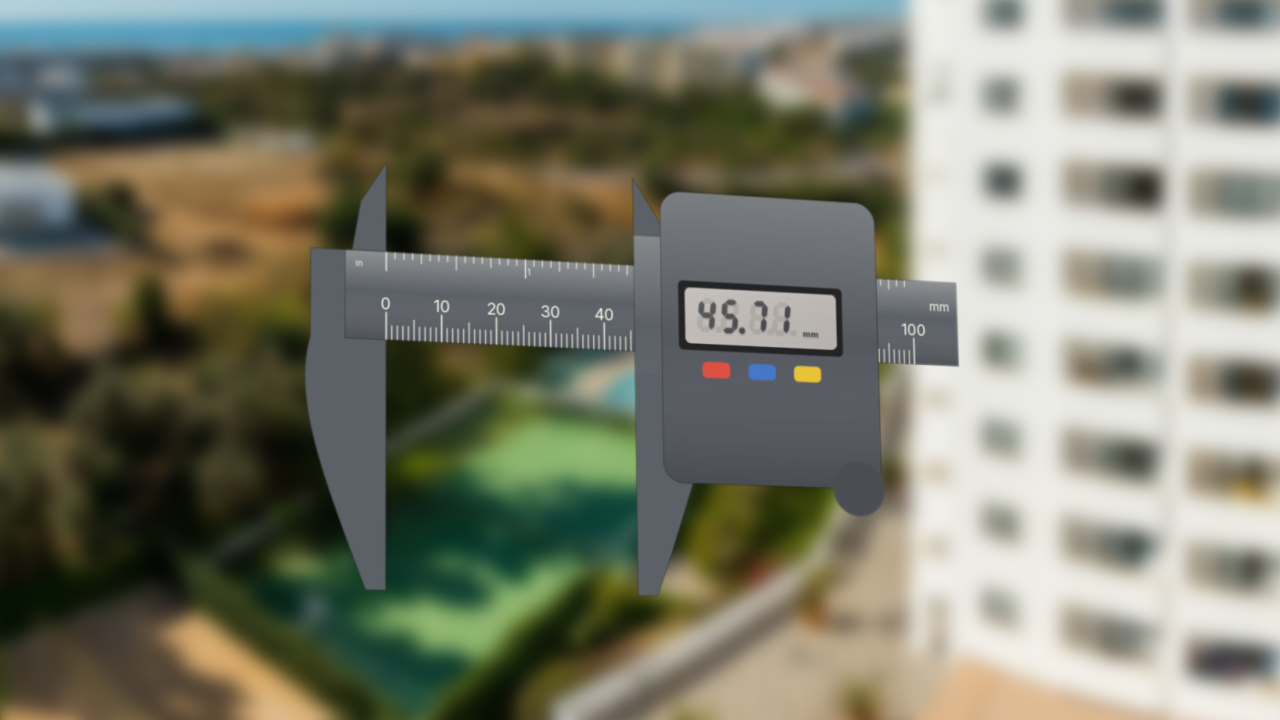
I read 45.71 mm
